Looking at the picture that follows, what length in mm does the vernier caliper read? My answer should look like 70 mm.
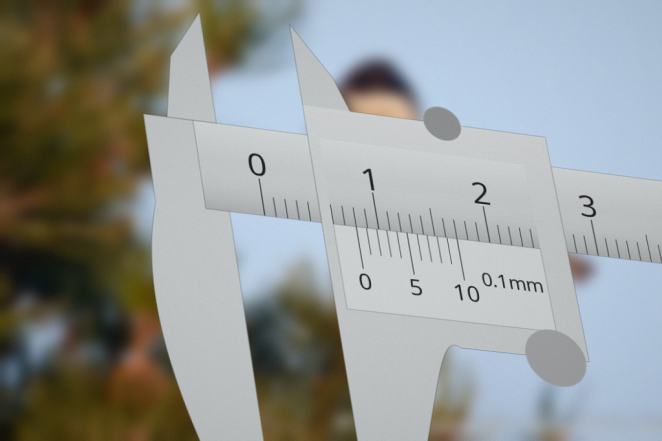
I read 8.0 mm
